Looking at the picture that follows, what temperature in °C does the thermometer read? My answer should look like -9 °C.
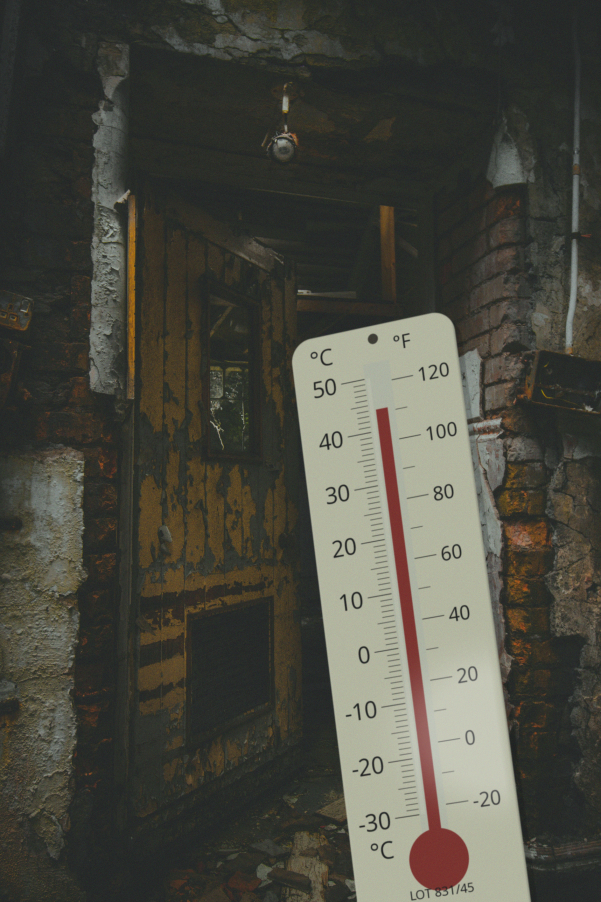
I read 44 °C
